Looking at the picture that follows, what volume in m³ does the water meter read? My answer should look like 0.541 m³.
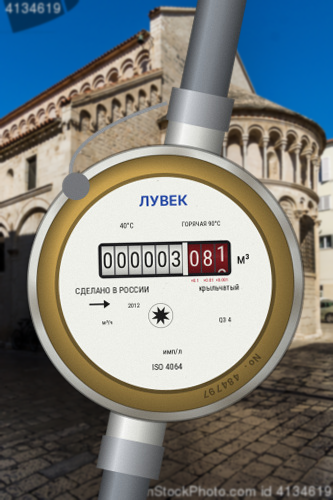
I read 3.081 m³
